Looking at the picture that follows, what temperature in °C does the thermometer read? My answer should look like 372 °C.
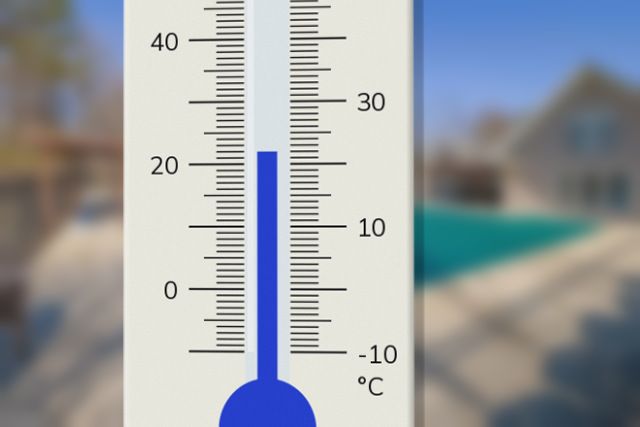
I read 22 °C
